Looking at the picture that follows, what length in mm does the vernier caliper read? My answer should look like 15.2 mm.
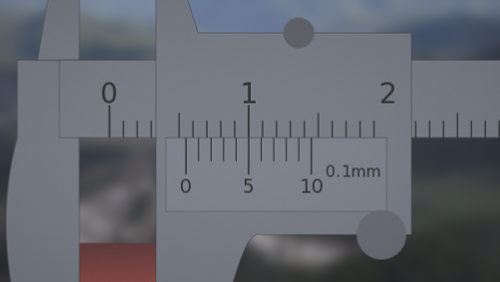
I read 5.5 mm
